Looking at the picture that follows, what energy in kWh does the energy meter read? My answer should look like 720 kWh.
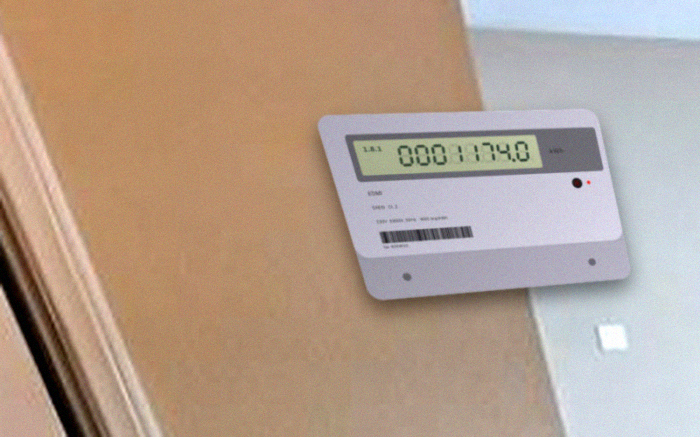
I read 1174.0 kWh
